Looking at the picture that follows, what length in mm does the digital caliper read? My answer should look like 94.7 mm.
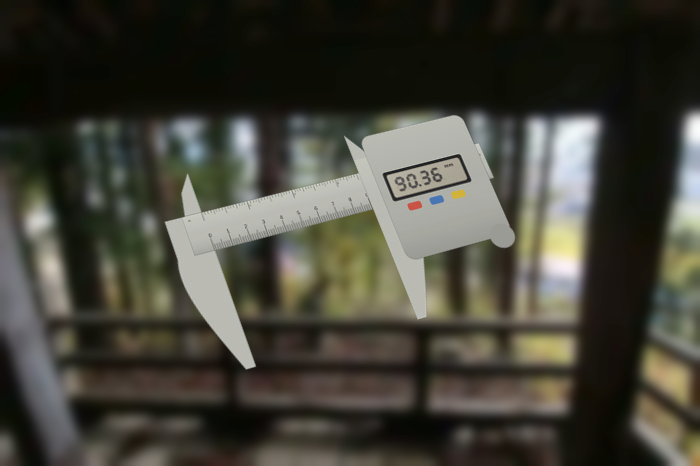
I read 90.36 mm
